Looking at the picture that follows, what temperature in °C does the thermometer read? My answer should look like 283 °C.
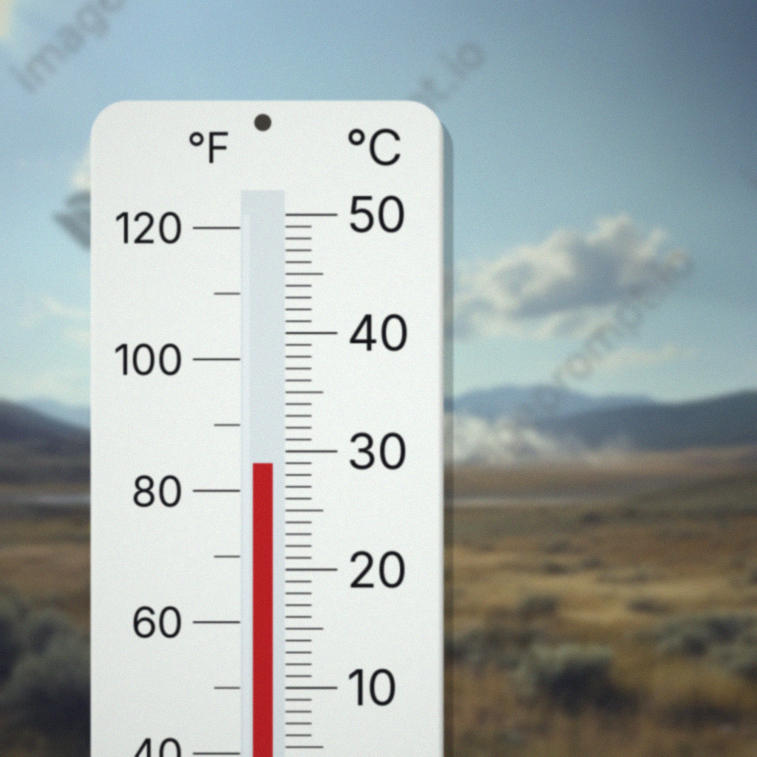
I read 29 °C
